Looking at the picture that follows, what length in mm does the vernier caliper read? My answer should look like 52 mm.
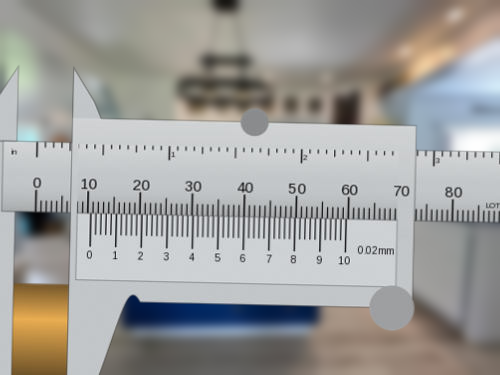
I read 10.6 mm
